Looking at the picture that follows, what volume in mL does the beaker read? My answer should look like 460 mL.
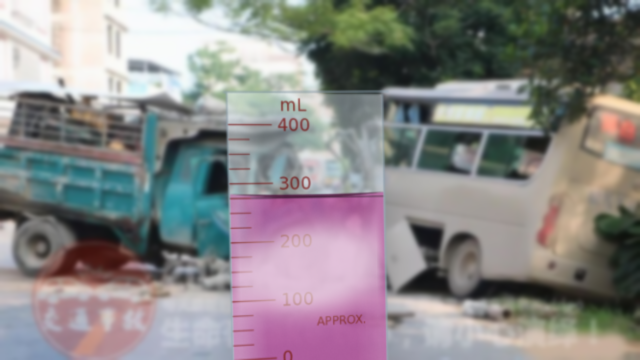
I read 275 mL
